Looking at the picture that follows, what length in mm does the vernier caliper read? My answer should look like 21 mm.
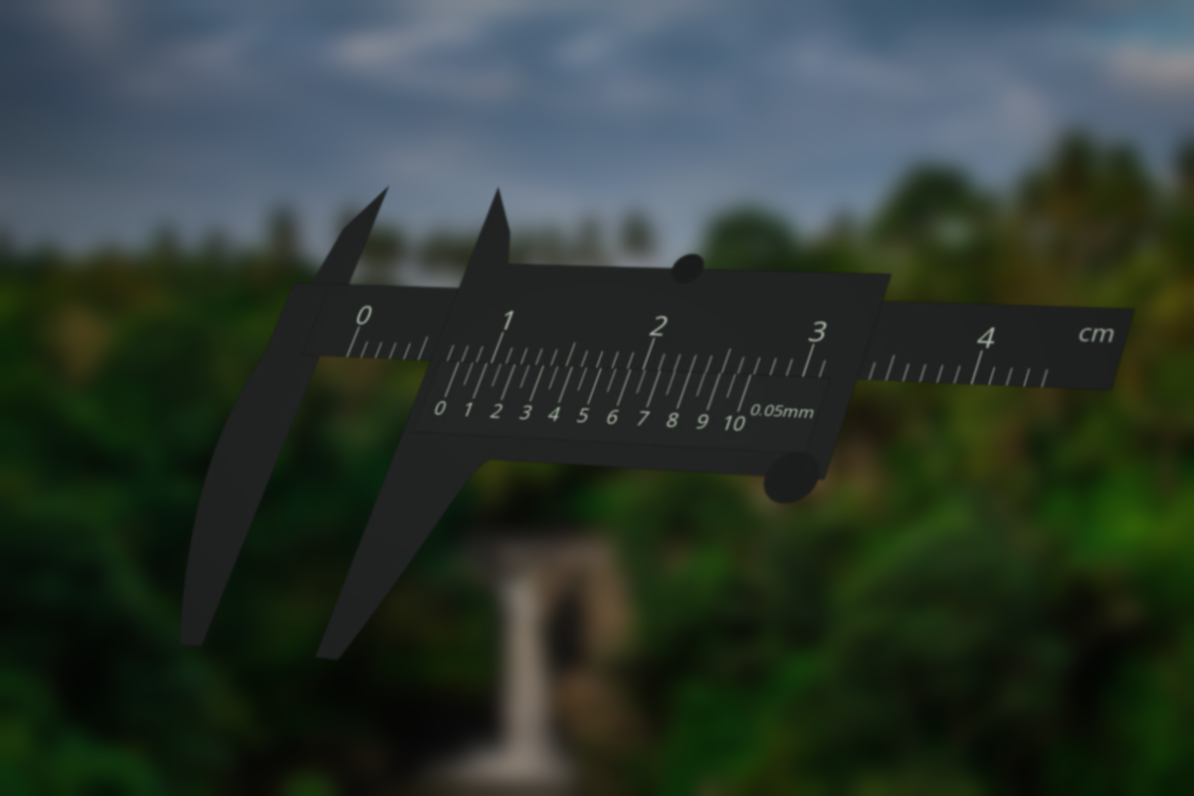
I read 7.8 mm
